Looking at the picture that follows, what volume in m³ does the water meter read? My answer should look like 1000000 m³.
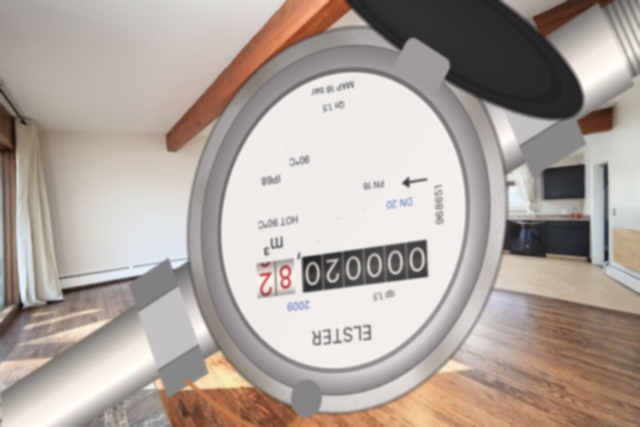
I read 20.82 m³
